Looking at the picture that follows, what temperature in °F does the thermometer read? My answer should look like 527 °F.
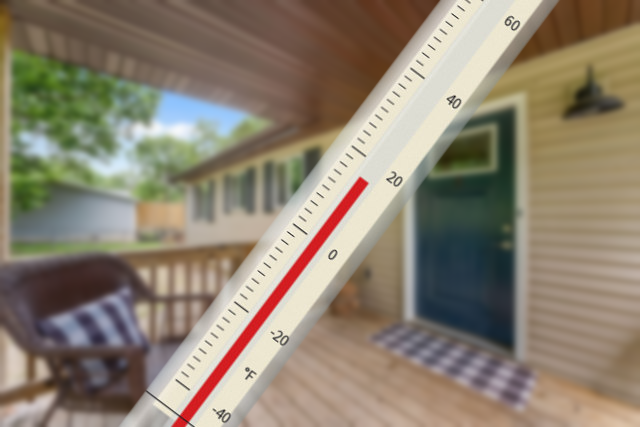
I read 16 °F
